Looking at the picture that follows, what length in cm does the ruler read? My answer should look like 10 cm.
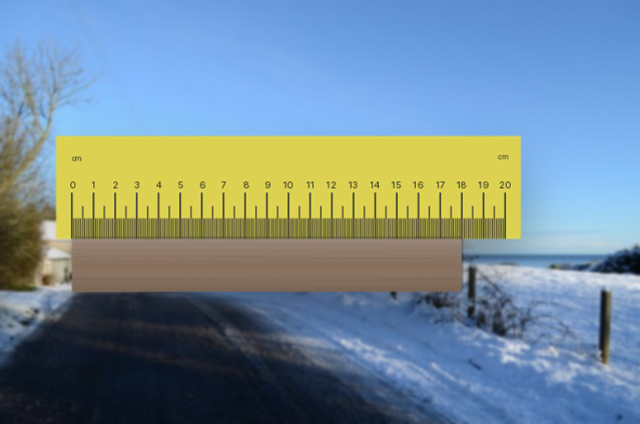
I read 18 cm
